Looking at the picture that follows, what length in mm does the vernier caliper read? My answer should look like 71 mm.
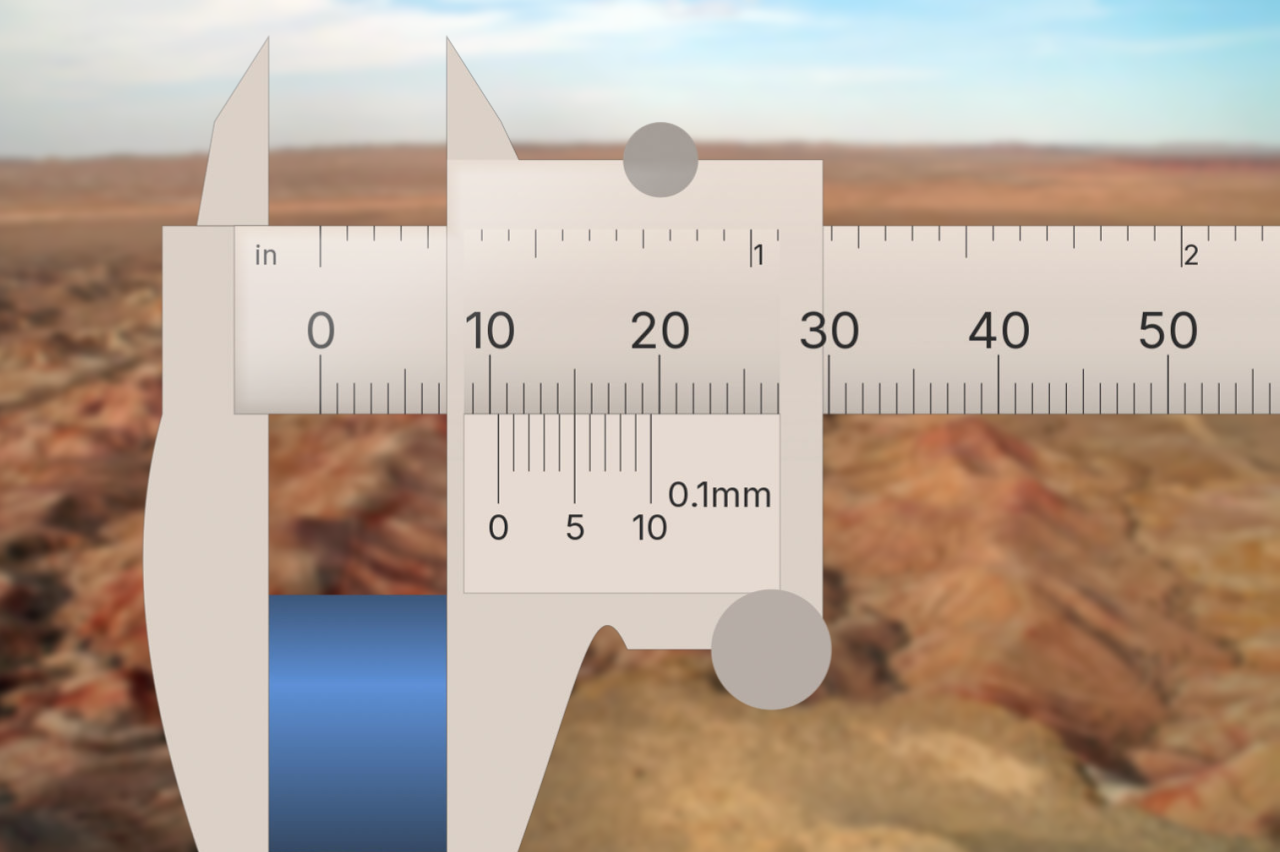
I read 10.5 mm
